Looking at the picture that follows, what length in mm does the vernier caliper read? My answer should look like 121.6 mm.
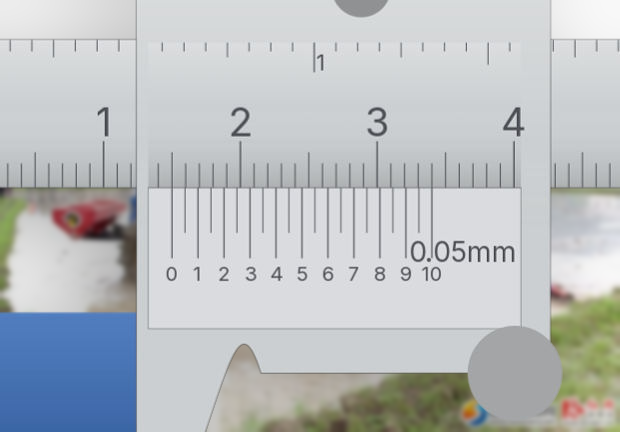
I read 15.0 mm
